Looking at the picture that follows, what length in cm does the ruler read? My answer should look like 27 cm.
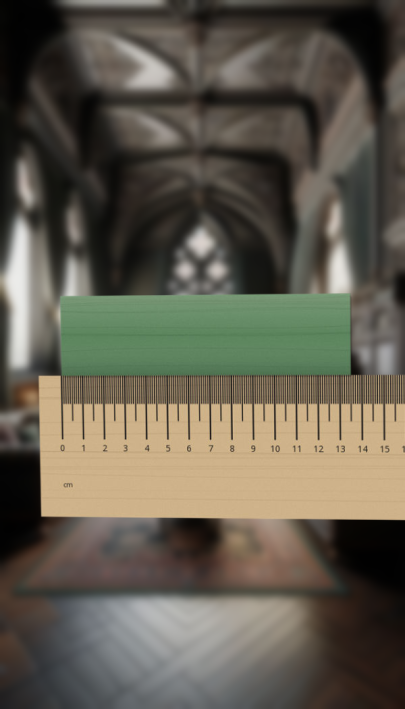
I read 13.5 cm
